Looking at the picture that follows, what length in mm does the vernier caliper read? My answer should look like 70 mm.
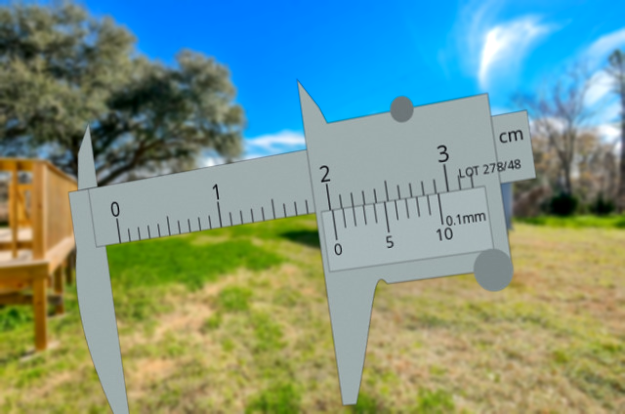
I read 20.2 mm
